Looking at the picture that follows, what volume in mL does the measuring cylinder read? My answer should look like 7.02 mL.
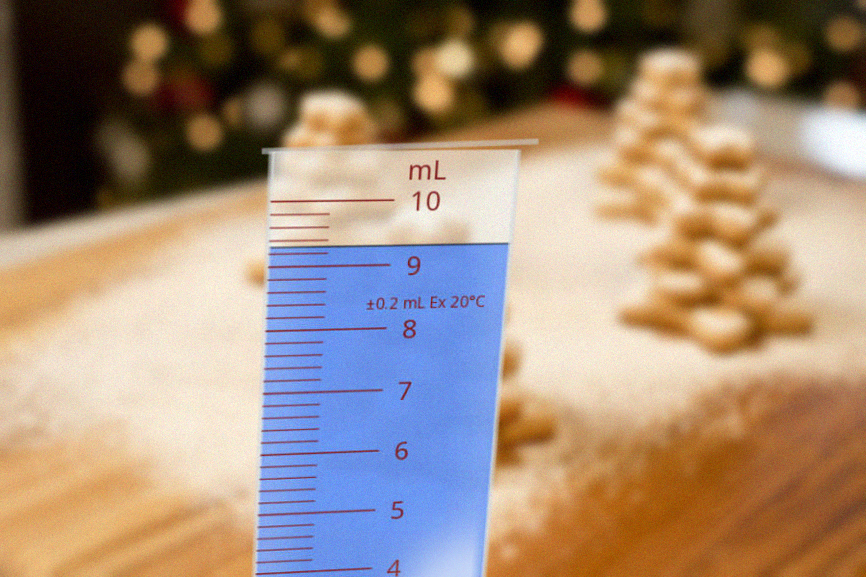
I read 9.3 mL
